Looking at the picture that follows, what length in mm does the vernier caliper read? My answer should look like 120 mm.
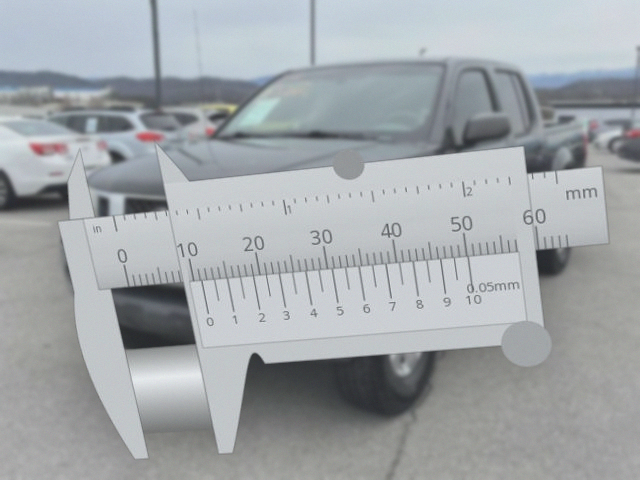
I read 11.2 mm
